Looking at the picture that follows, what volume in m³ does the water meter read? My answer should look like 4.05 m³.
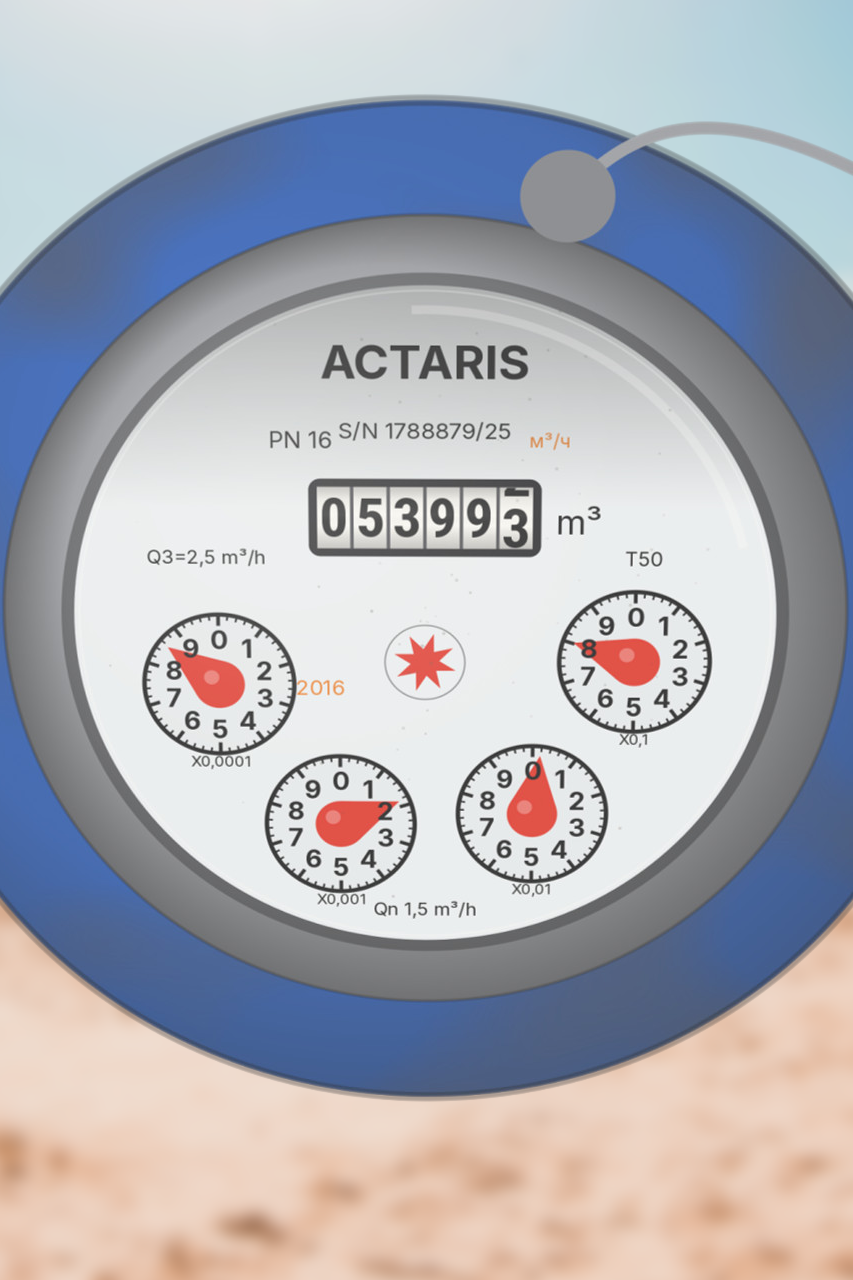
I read 53992.8018 m³
